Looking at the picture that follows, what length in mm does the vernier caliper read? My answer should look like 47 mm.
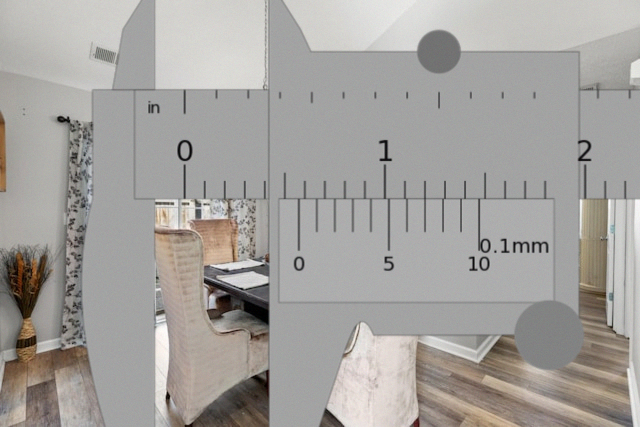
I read 5.7 mm
